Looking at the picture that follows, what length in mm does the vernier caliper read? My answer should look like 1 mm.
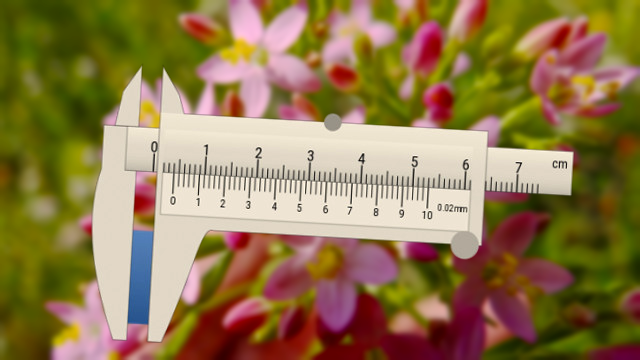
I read 4.0 mm
